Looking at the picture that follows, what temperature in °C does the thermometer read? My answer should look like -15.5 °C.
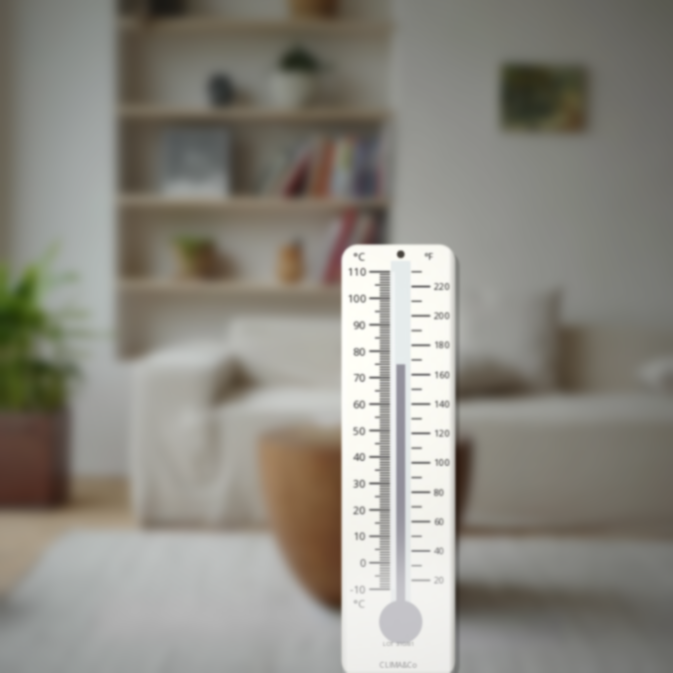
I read 75 °C
